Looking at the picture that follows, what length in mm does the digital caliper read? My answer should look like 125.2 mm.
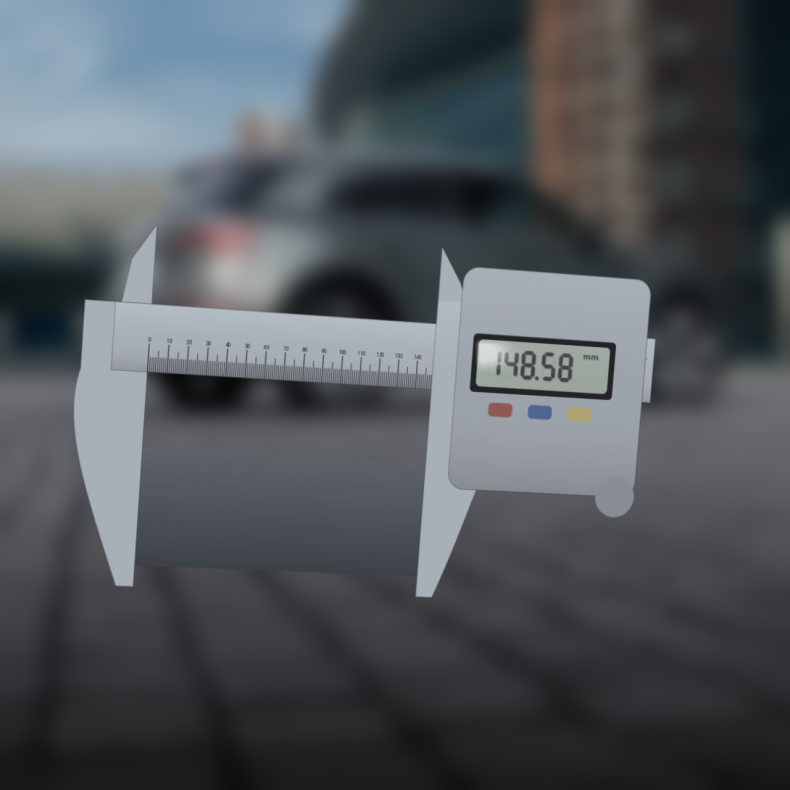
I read 148.58 mm
